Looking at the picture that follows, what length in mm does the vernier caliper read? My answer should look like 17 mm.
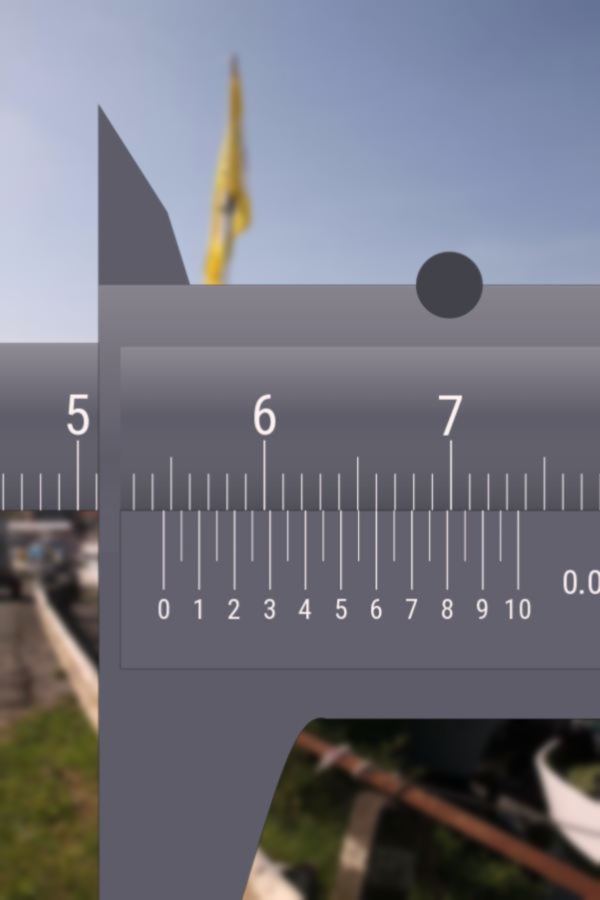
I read 54.6 mm
